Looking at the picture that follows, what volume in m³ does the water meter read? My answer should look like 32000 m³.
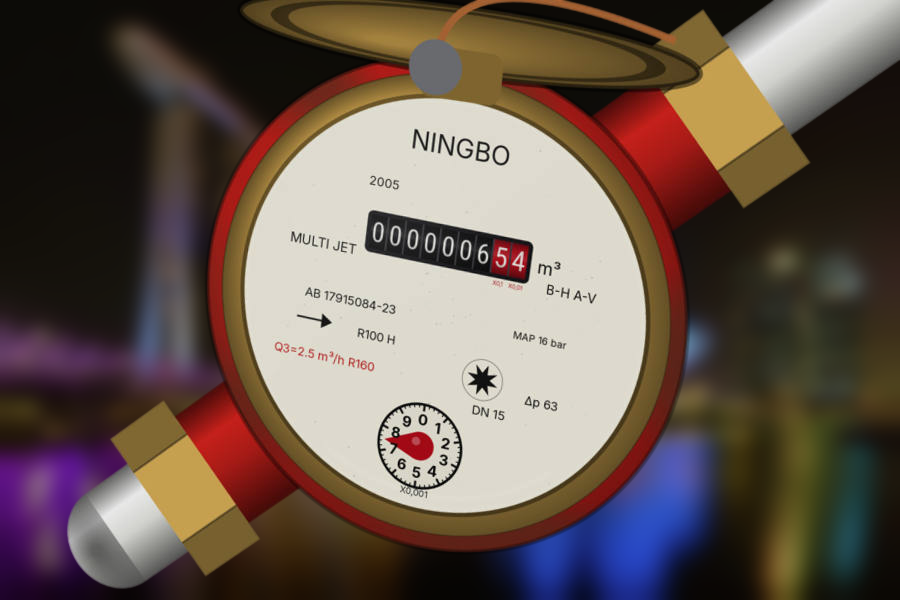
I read 6.547 m³
